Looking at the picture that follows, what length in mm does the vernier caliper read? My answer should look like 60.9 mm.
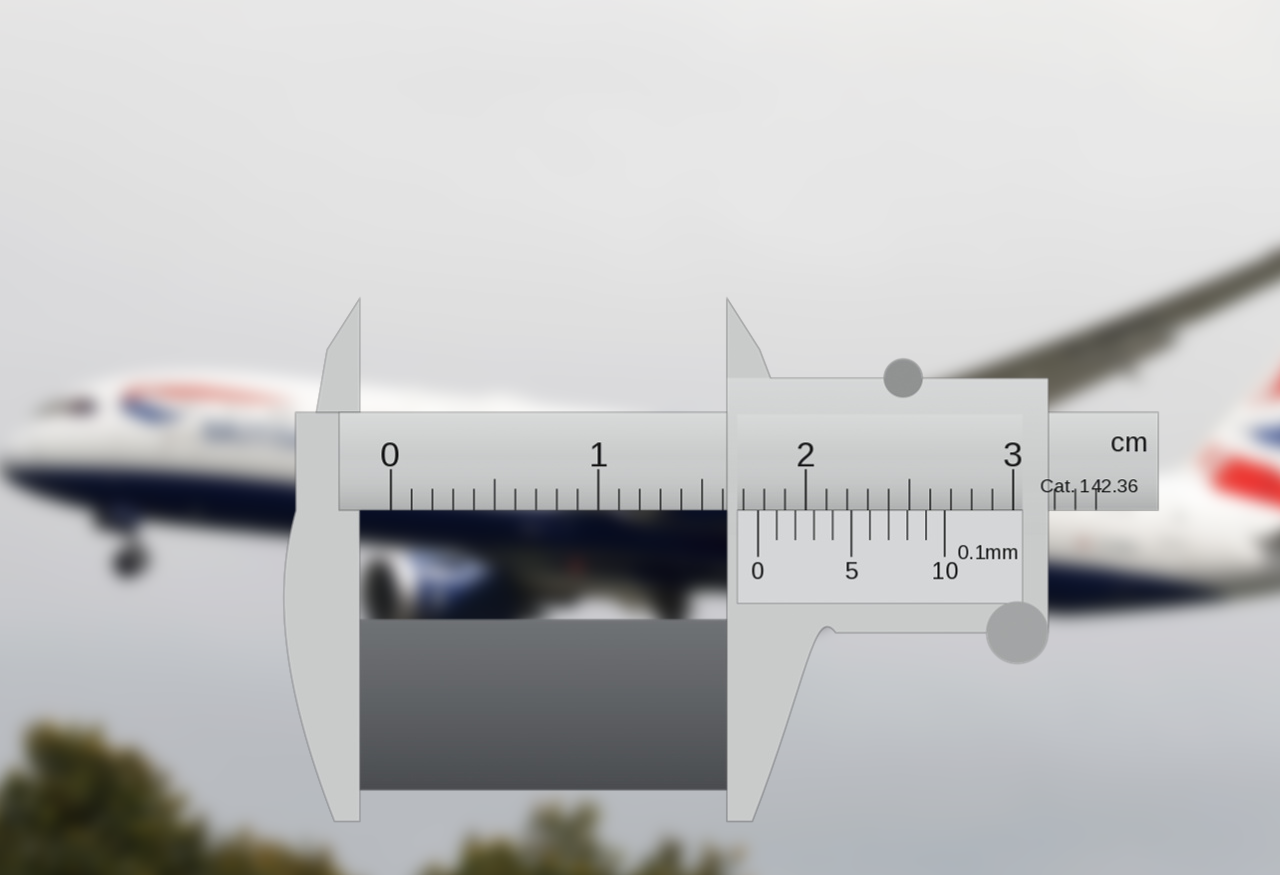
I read 17.7 mm
